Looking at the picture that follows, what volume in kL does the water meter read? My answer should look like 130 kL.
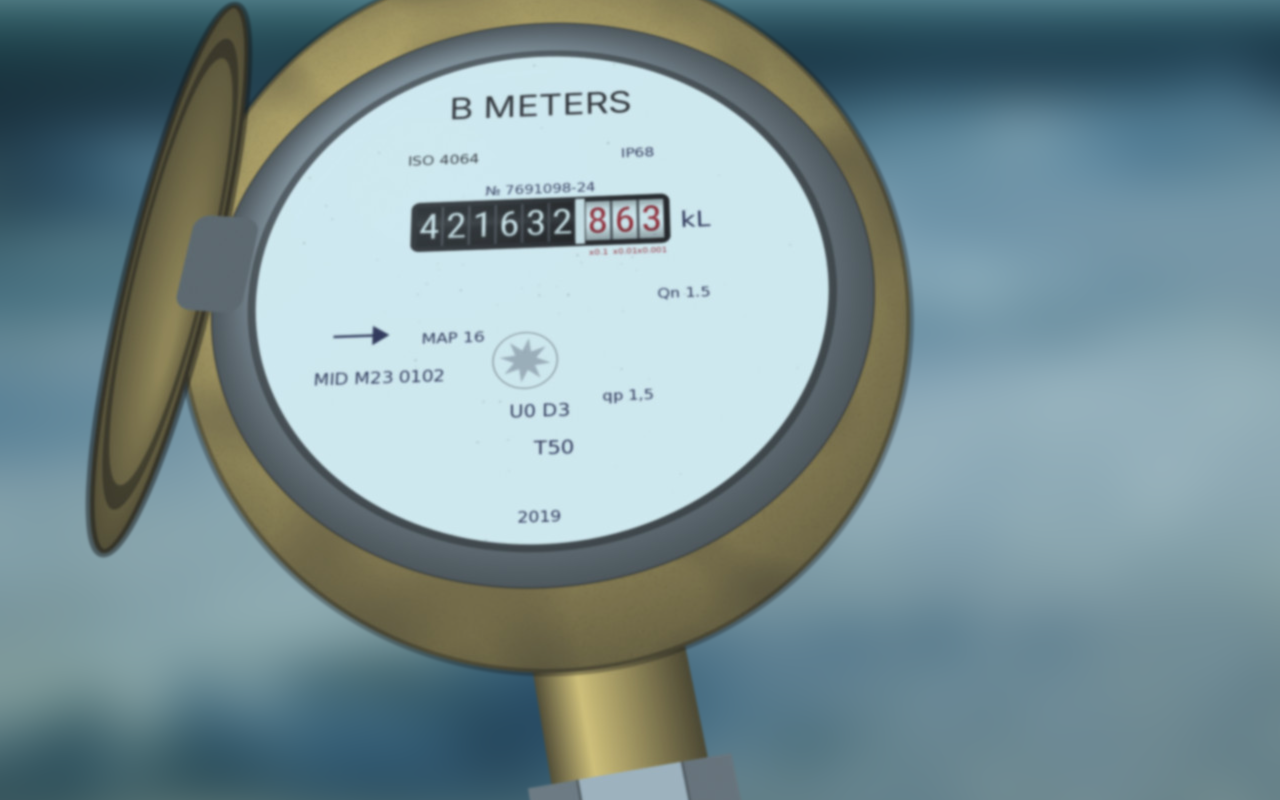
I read 421632.863 kL
